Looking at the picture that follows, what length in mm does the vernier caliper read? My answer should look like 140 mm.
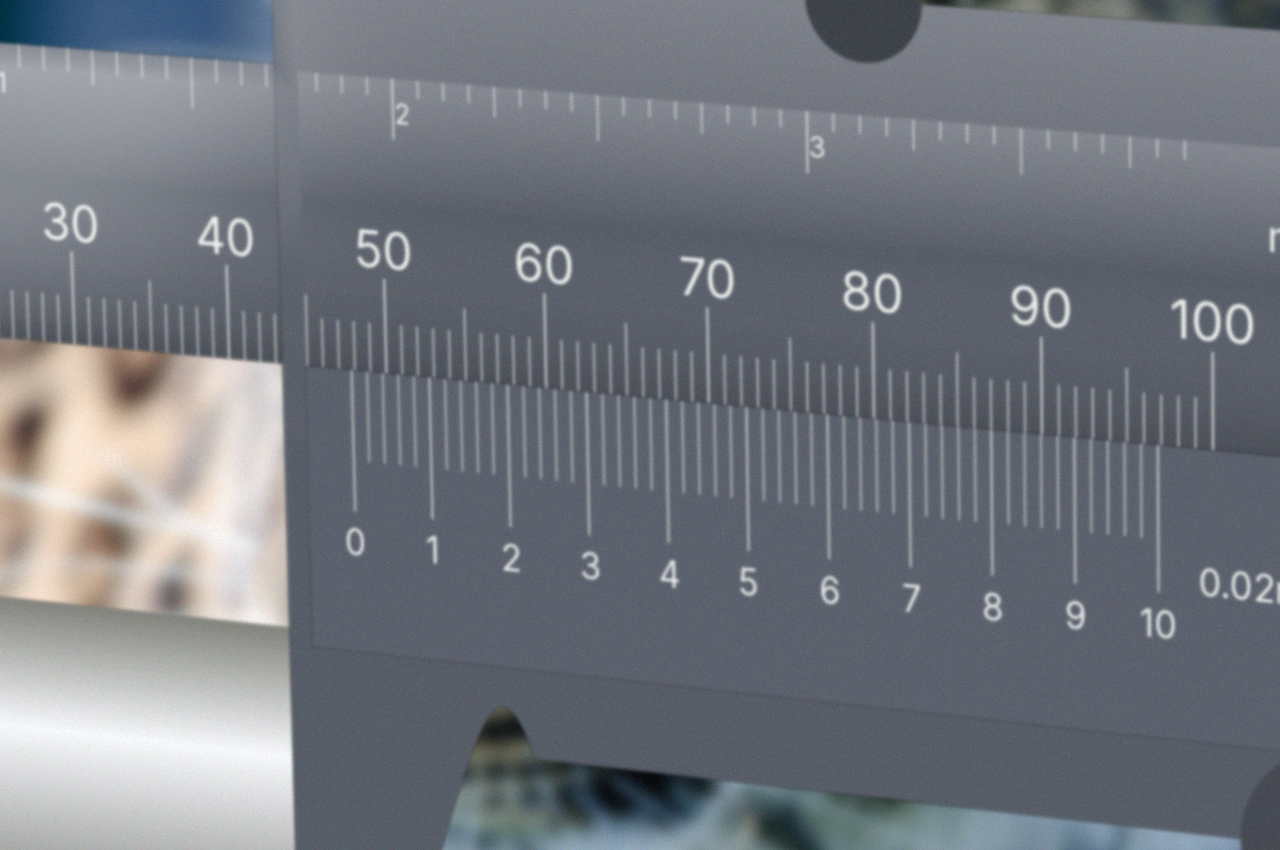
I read 47.8 mm
